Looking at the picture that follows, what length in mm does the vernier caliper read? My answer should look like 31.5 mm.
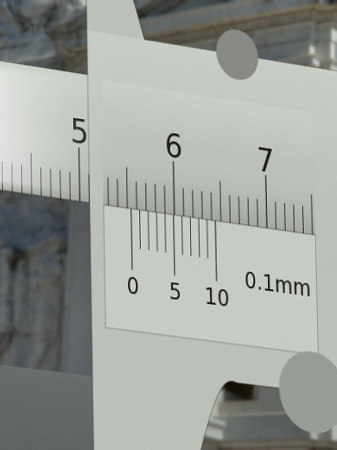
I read 55.4 mm
